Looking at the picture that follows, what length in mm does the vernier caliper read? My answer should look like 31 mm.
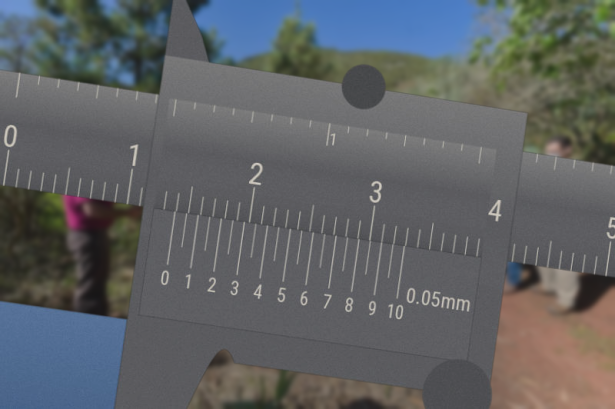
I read 13.9 mm
